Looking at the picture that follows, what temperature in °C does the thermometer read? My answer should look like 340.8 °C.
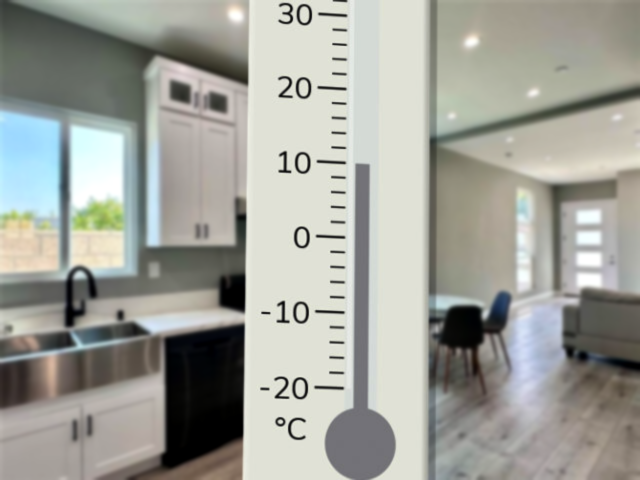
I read 10 °C
